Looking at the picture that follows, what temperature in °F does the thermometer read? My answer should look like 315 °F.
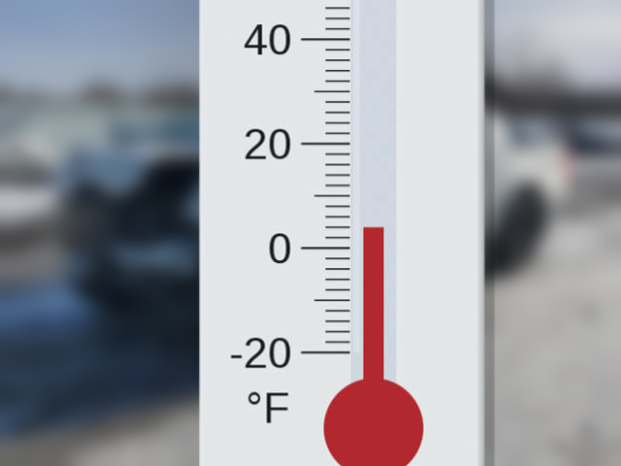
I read 4 °F
